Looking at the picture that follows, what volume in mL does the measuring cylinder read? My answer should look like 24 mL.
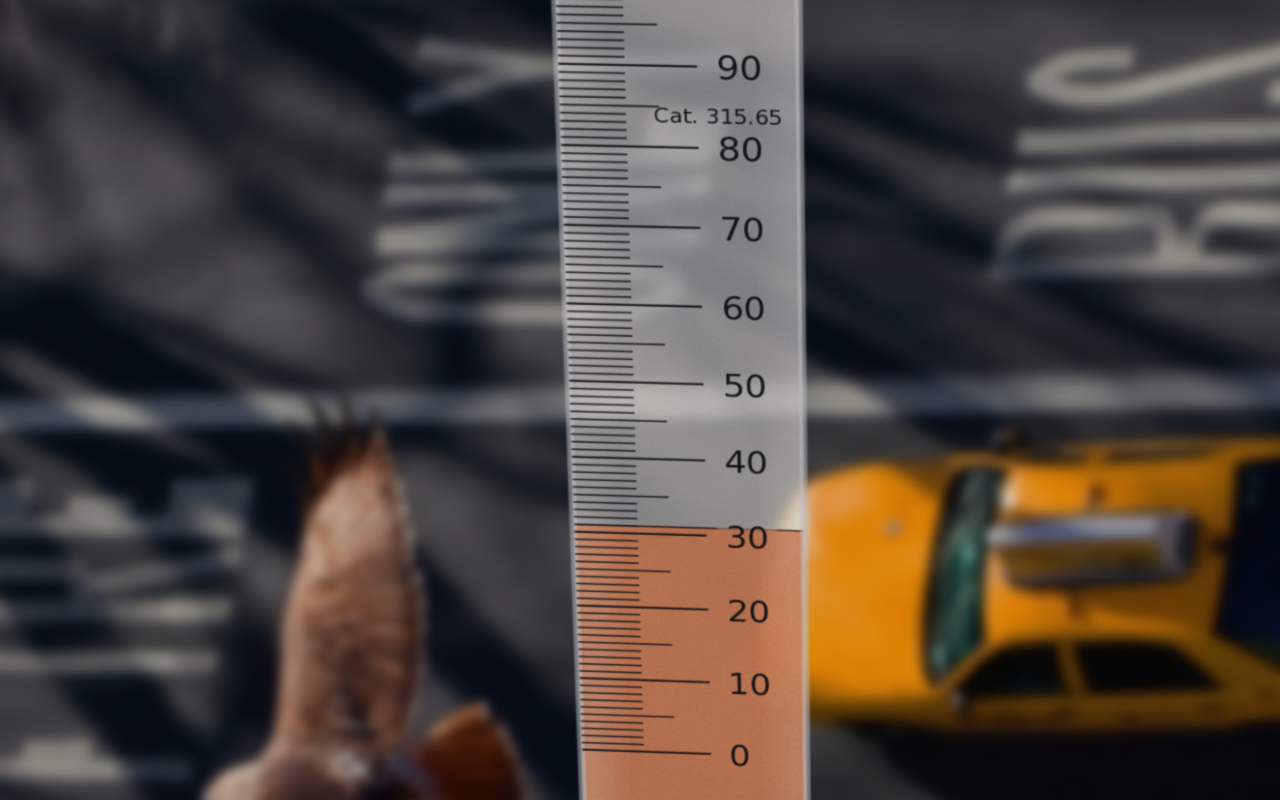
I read 31 mL
